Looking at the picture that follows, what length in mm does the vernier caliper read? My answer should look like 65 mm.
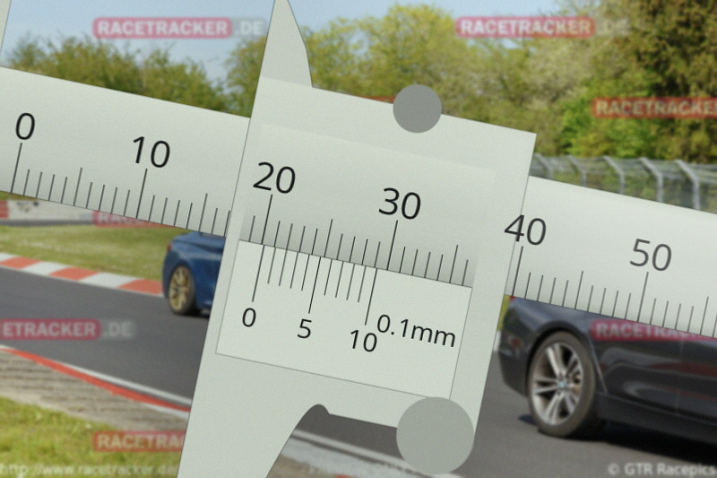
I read 20.2 mm
